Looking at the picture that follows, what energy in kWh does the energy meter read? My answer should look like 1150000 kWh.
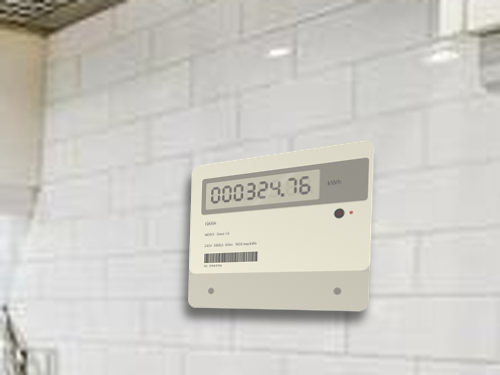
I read 324.76 kWh
